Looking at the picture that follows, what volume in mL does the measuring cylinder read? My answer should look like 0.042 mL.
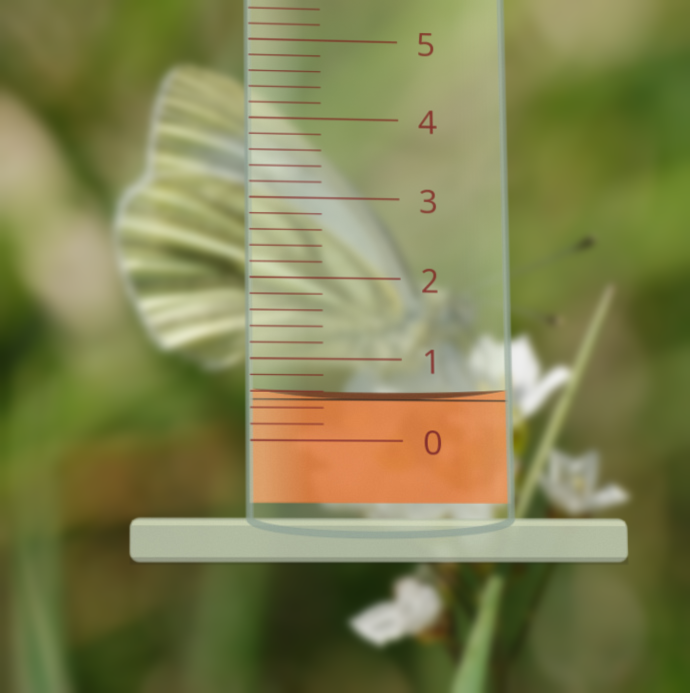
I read 0.5 mL
